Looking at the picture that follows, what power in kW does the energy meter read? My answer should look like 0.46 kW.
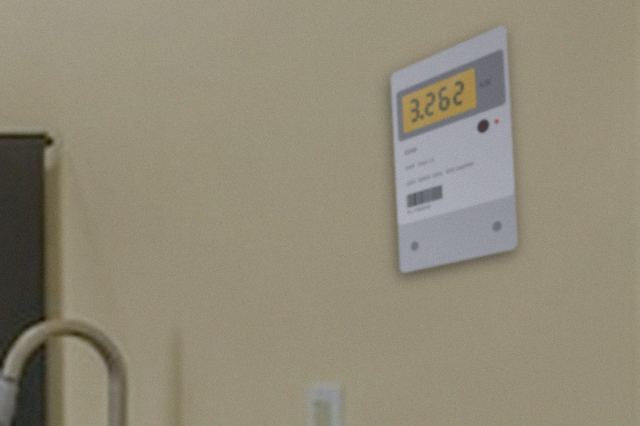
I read 3.262 kW
